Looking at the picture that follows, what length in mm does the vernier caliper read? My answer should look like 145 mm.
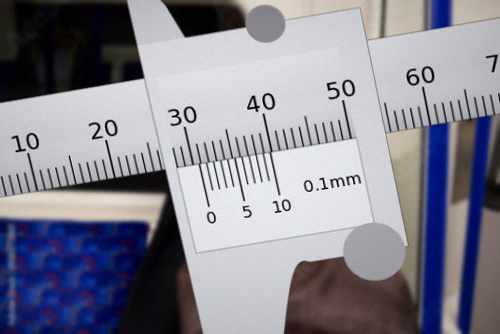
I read 30.8 mm
